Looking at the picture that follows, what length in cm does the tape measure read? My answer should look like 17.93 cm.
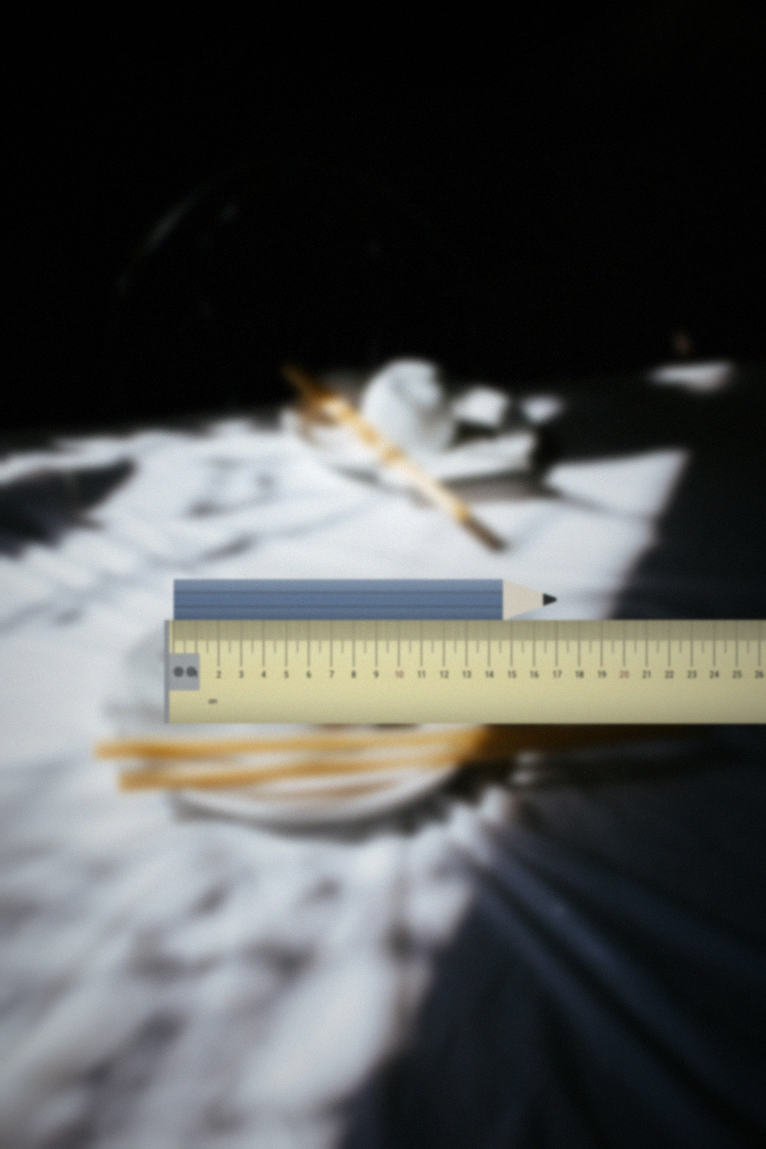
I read 17 cm
